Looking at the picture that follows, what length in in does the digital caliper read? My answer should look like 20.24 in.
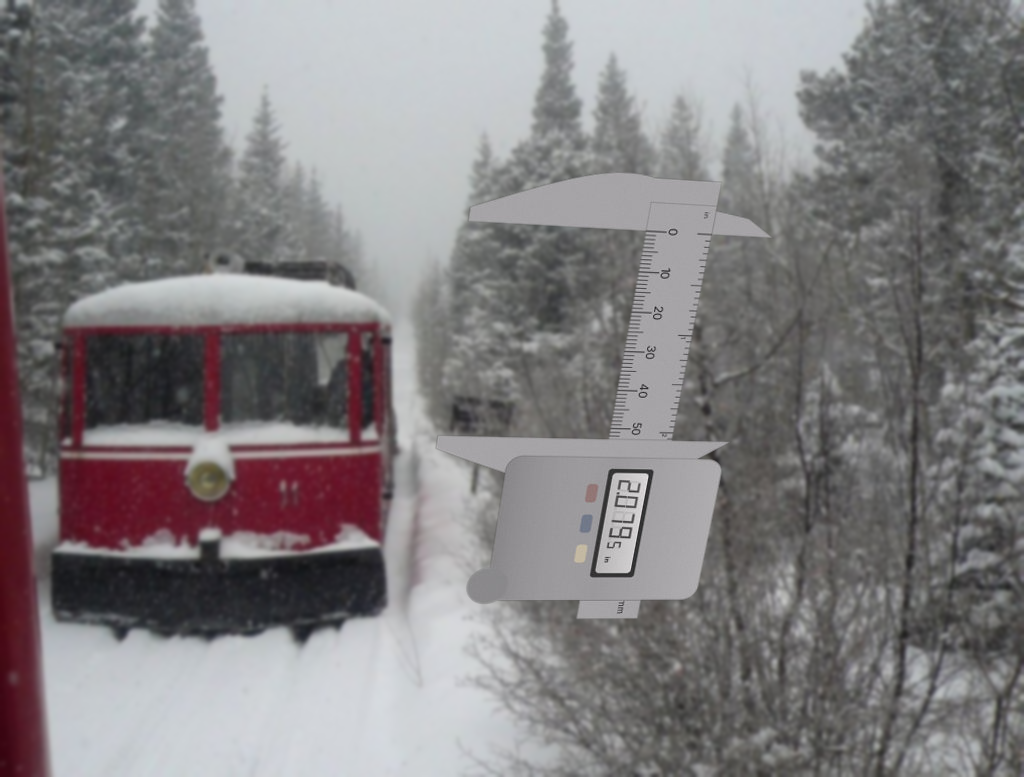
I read 2.0795 in
